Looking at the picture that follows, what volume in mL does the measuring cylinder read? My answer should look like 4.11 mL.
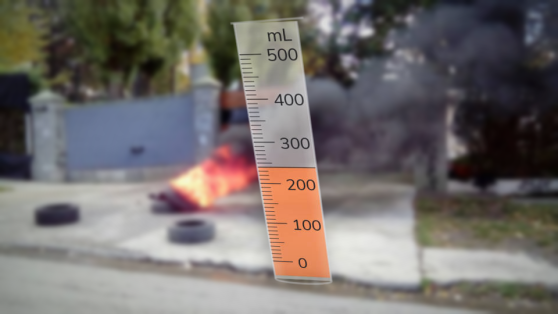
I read 240 mL
